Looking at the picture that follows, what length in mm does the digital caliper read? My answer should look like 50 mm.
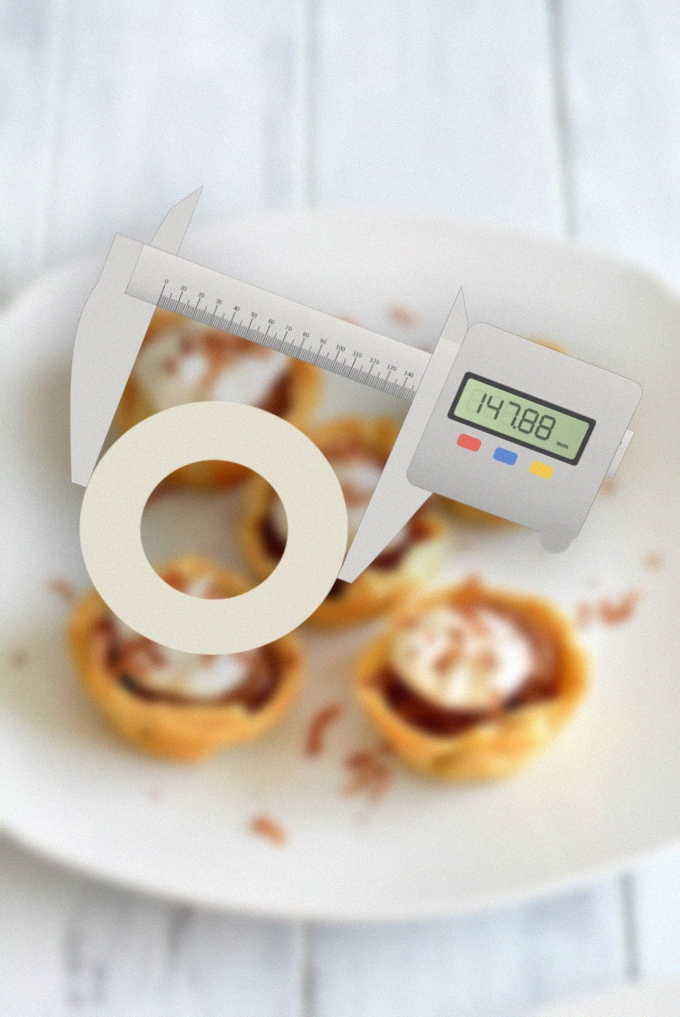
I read 147.88 mm
